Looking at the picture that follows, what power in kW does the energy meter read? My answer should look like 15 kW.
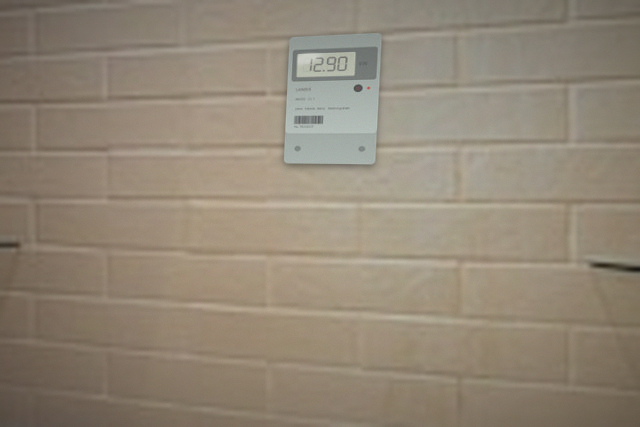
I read 12.90 kW
